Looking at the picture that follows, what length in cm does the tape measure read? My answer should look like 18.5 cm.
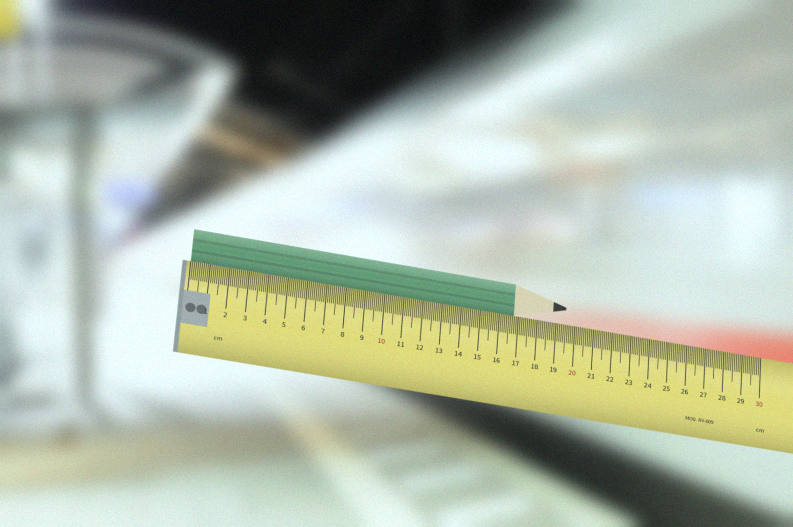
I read 19.5 cm
